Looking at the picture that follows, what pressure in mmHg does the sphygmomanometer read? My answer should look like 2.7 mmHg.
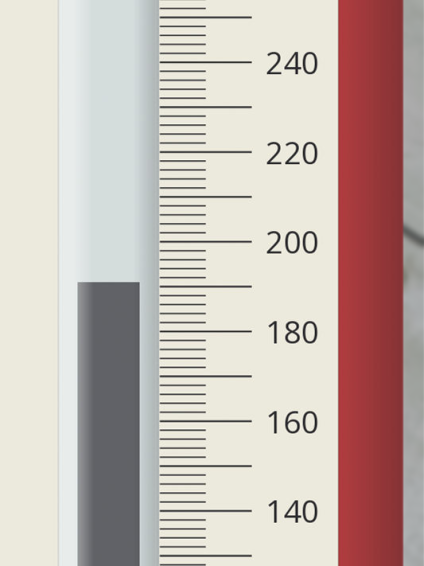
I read 191 mmHg
